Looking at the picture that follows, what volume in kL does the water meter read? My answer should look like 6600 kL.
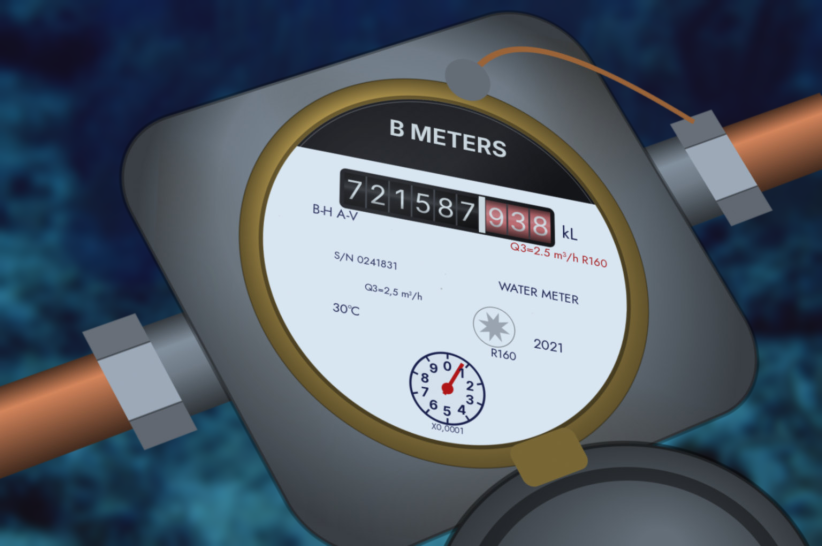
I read 721587.9380 kL
